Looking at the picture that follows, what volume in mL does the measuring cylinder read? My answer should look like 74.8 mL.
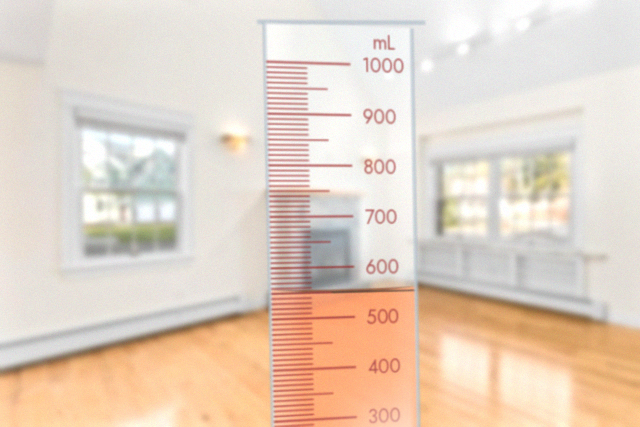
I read 550 mL
